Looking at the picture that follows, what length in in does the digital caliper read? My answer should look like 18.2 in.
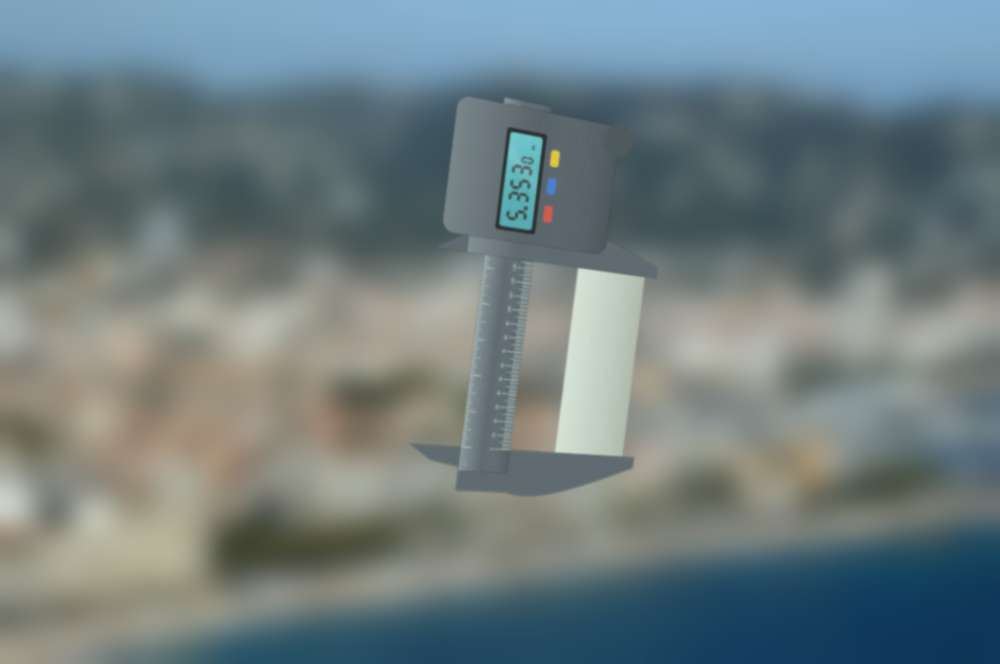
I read 5.3530 in
